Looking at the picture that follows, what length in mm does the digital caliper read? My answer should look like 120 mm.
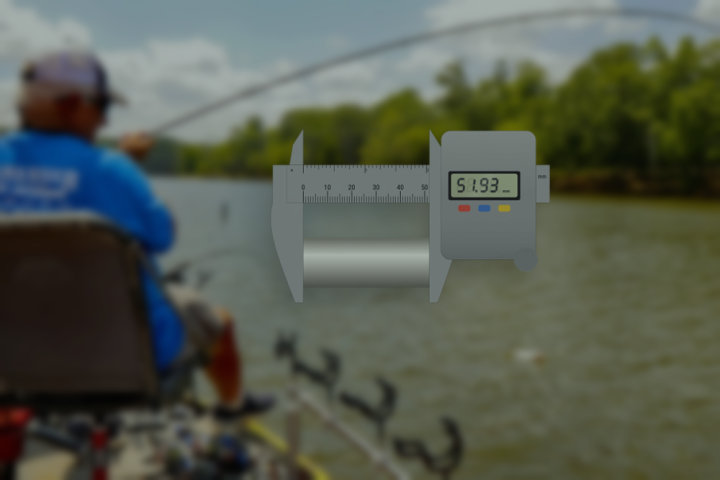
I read 51.93 mm
